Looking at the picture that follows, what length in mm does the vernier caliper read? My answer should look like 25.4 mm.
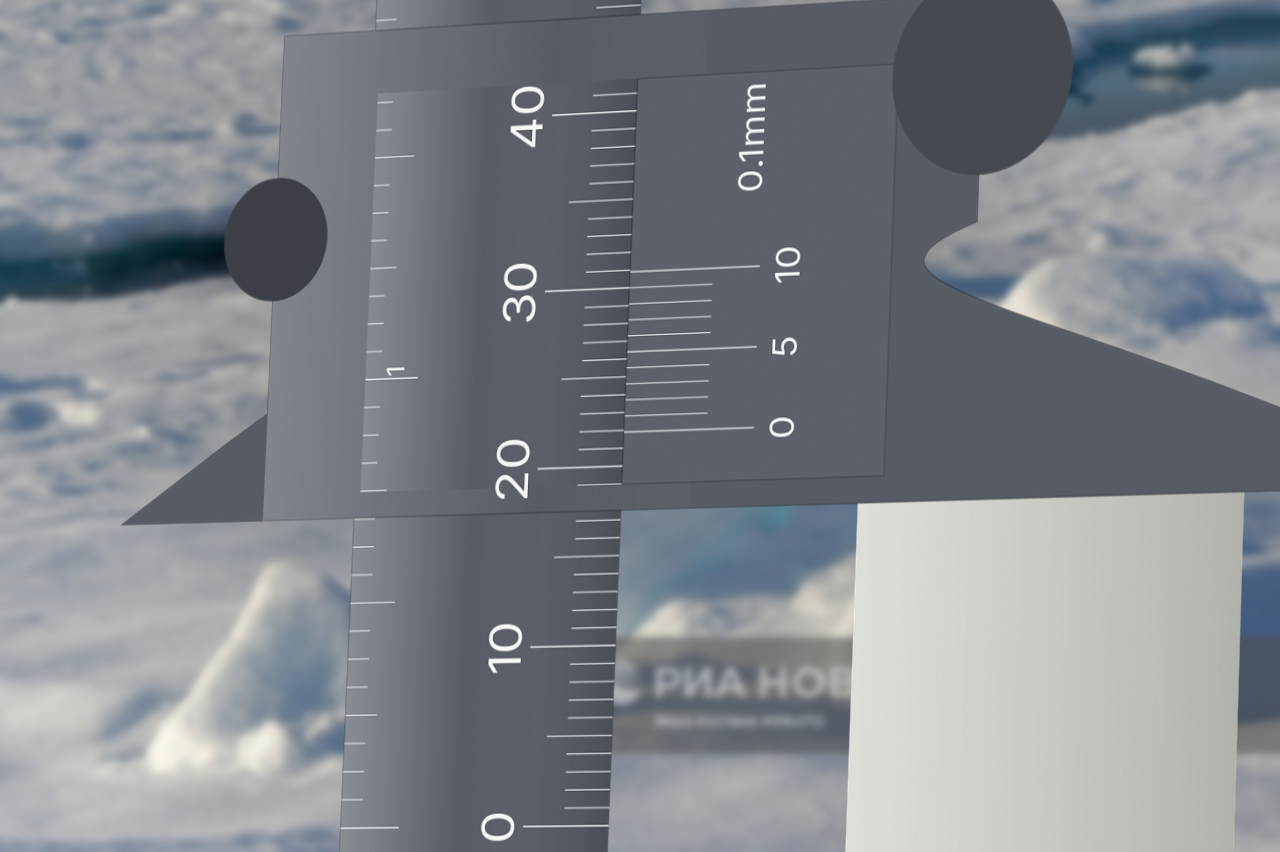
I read 21.9 mm
